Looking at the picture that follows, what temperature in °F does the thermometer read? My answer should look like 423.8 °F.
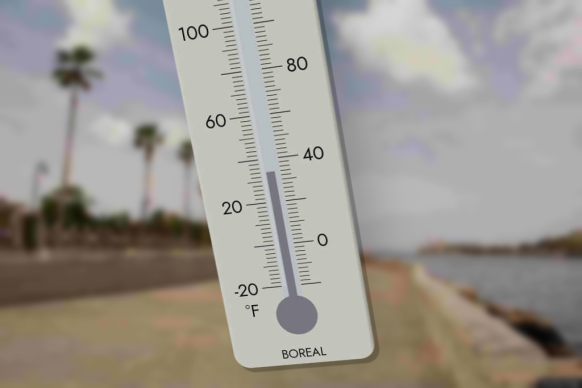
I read 34 °F
